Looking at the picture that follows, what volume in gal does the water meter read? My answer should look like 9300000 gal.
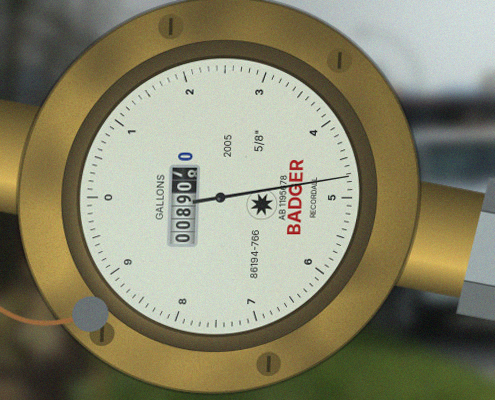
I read 89074.7 gal
